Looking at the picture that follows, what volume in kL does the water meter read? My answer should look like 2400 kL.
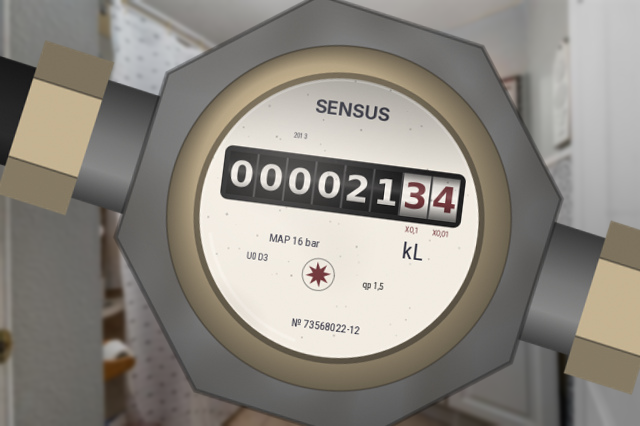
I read 21.34 kL
